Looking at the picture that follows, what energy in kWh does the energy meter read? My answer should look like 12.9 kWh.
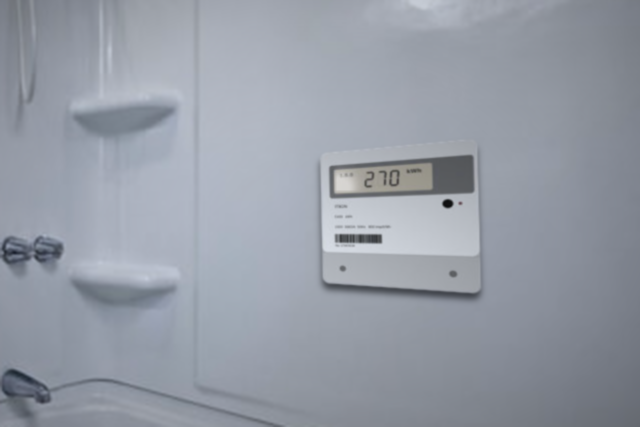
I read 270 kWh
